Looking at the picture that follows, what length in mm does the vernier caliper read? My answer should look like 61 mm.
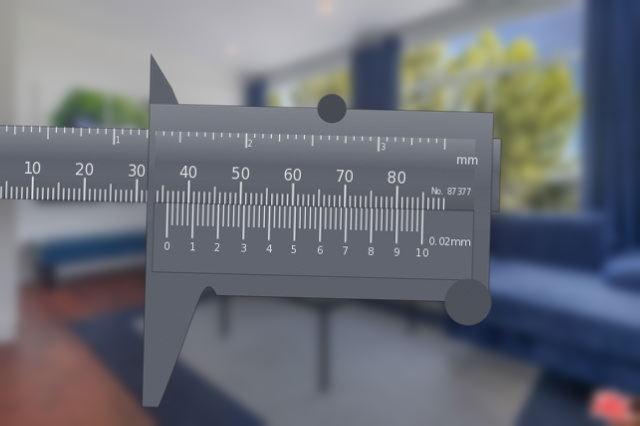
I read 36.0 mm
